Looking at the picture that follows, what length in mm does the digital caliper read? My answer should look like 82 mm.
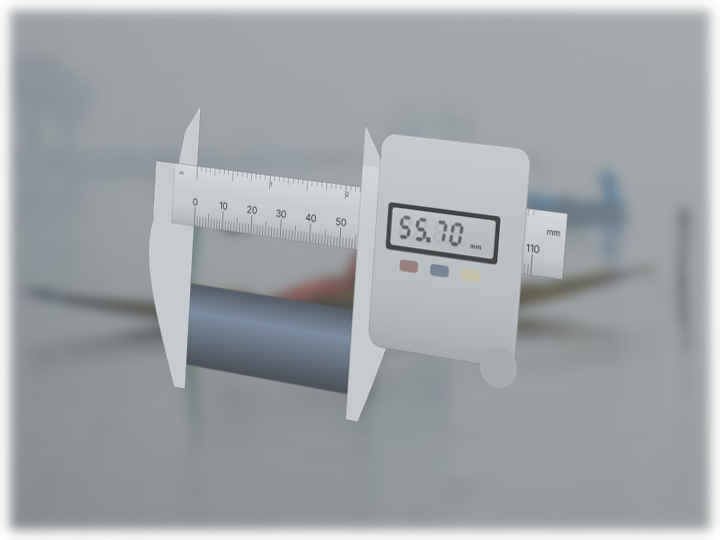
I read 55.70 mm
